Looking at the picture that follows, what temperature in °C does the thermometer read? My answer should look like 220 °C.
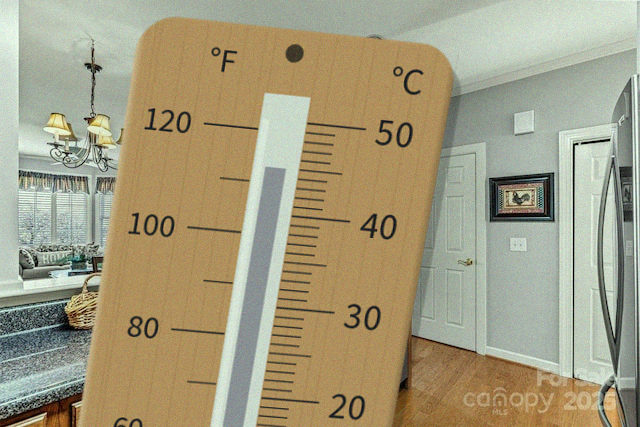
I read 45 °C
